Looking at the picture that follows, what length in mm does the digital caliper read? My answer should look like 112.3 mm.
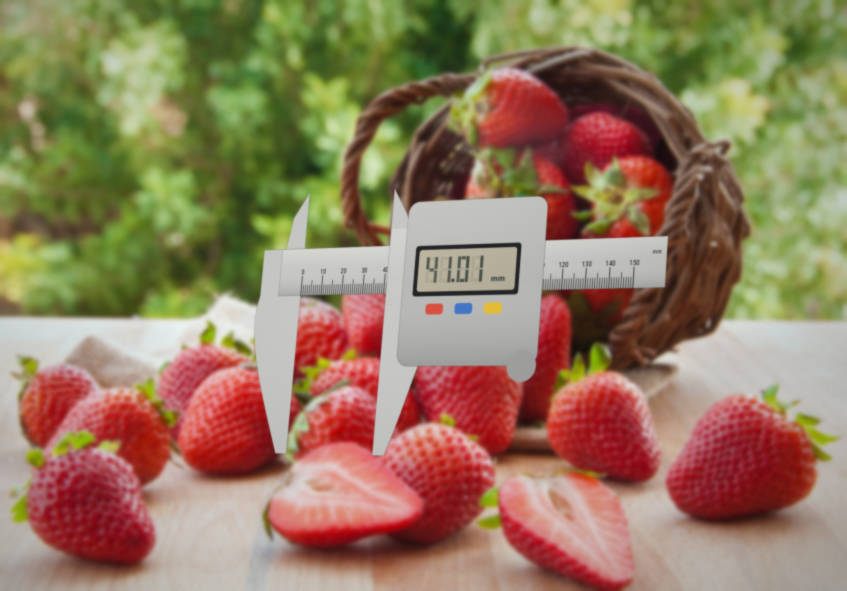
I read 41.01 mm
